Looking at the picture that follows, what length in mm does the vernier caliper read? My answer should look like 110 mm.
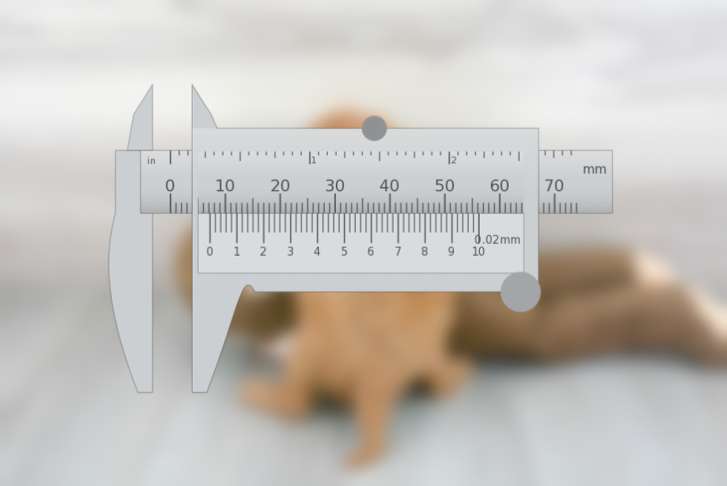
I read 7.2 mm
